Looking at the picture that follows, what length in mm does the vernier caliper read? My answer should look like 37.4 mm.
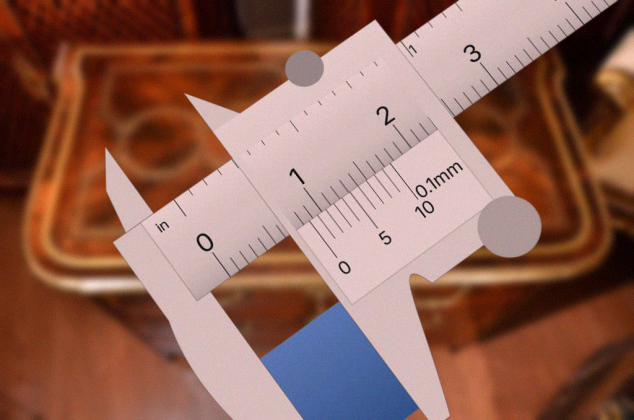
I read 8.6 mm
